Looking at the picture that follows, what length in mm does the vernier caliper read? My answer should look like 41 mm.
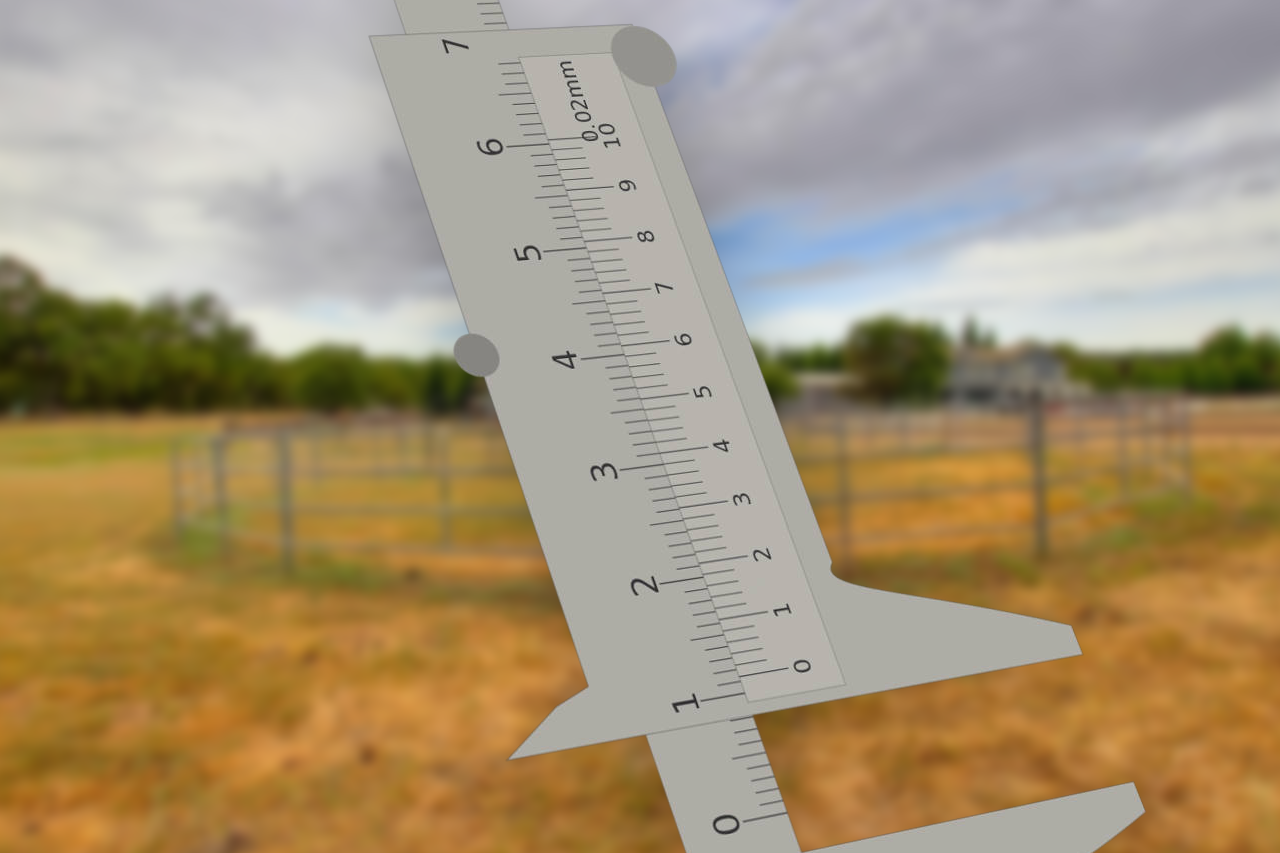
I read 11.4 mm
